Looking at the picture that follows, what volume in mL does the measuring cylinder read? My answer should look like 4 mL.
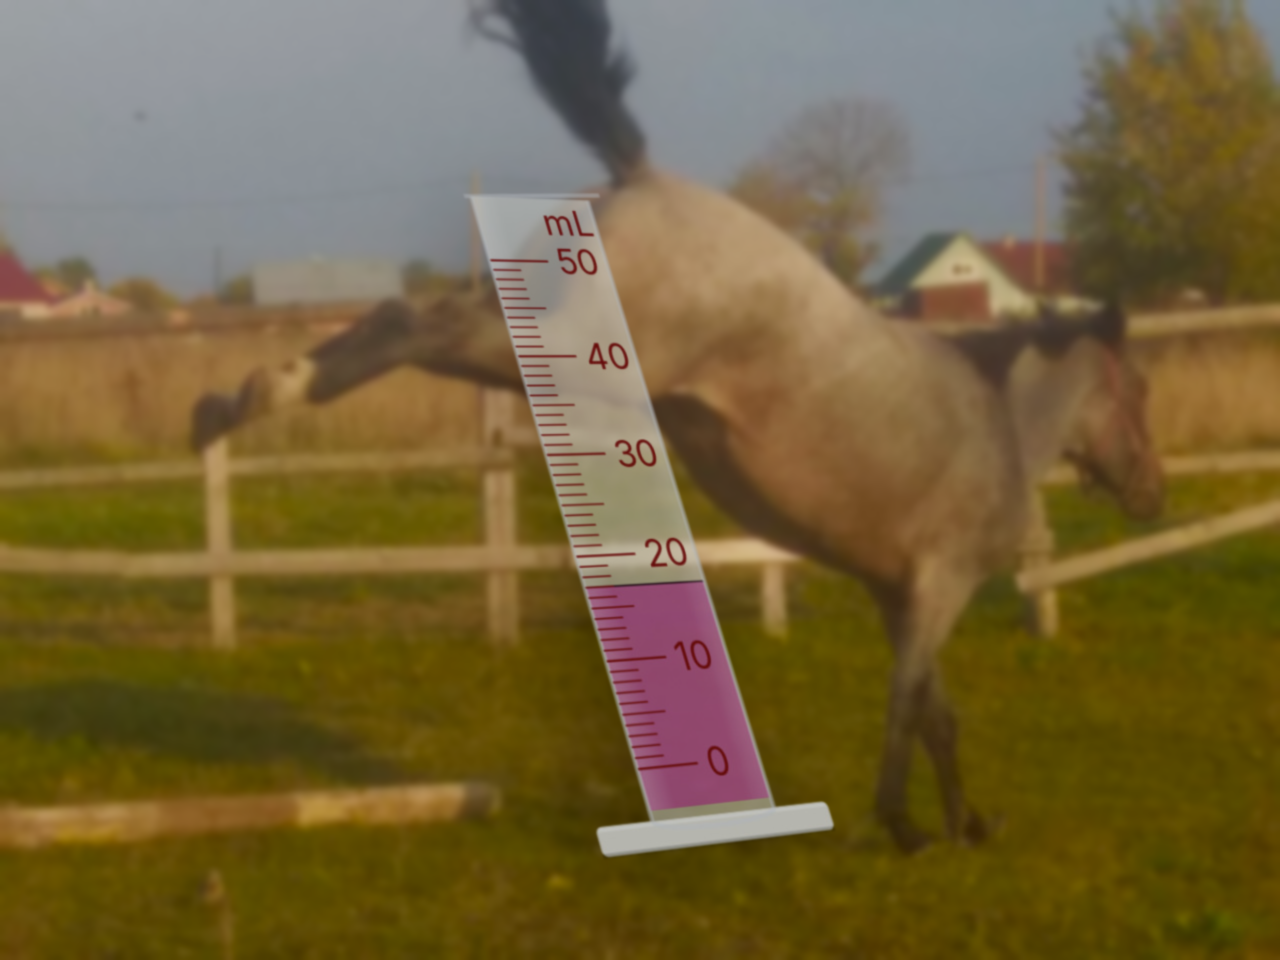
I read 17 mL
